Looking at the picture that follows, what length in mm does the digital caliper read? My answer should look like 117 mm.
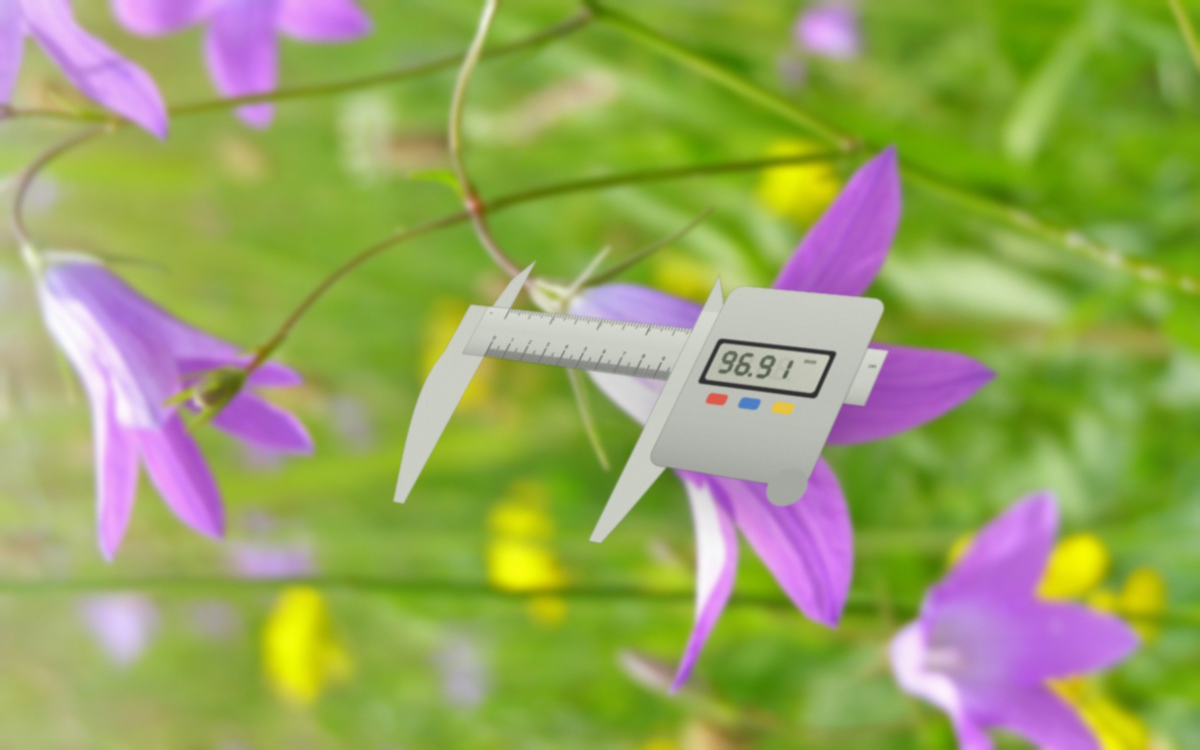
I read 96.91 mm
